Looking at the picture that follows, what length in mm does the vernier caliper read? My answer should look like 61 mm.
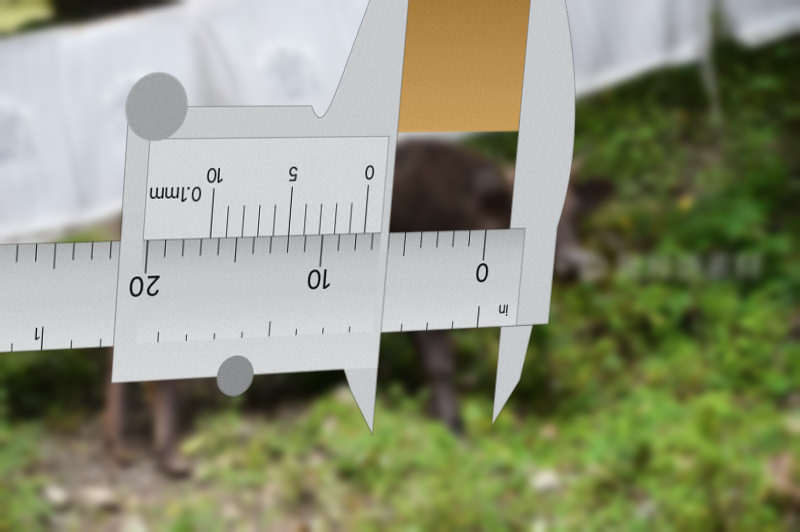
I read 7.5 mm
